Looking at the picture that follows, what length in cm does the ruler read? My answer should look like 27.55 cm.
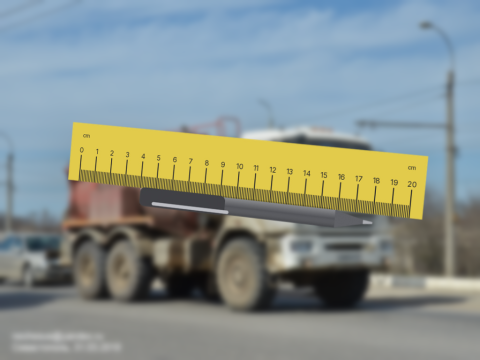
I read 14 cm
